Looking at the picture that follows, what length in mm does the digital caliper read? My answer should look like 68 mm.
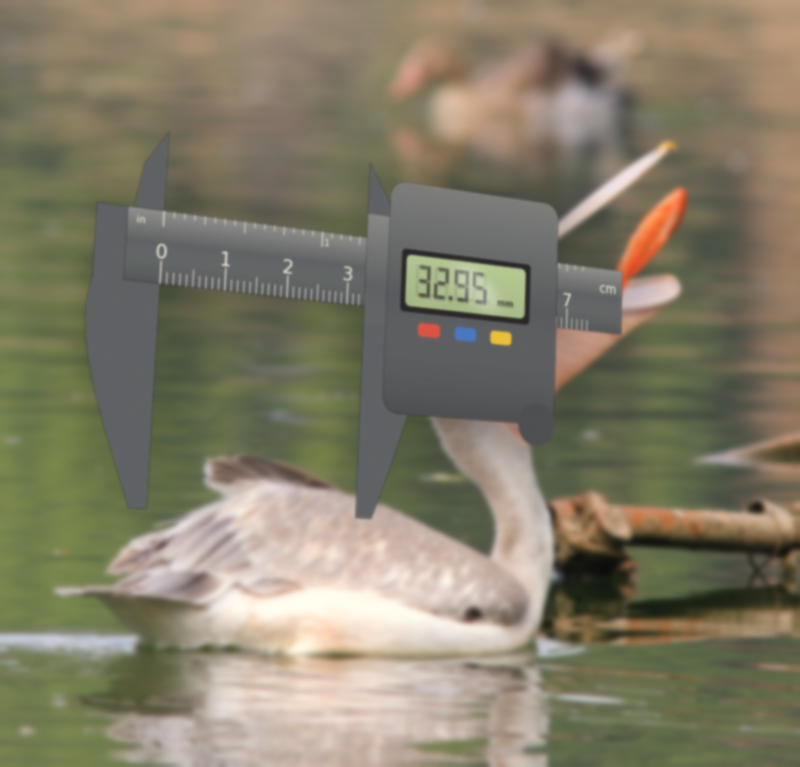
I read 32.95 mm
